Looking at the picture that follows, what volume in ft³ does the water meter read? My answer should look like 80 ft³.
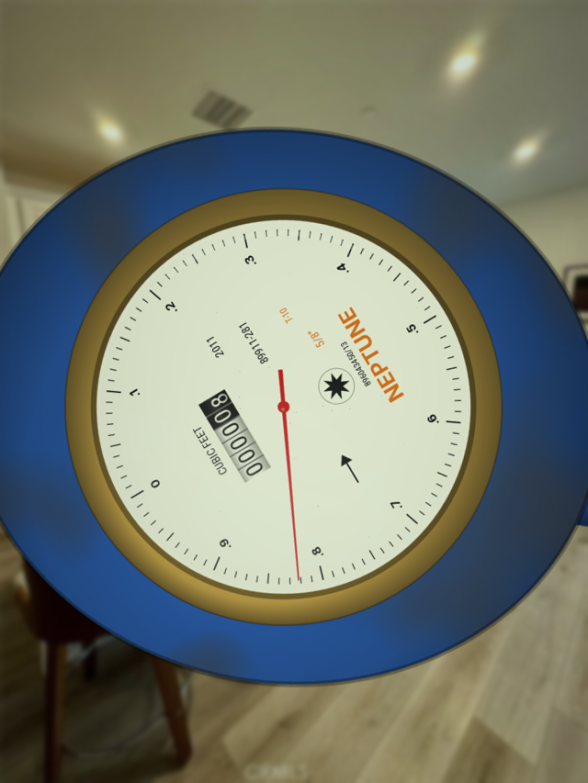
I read 7.82 ft³
